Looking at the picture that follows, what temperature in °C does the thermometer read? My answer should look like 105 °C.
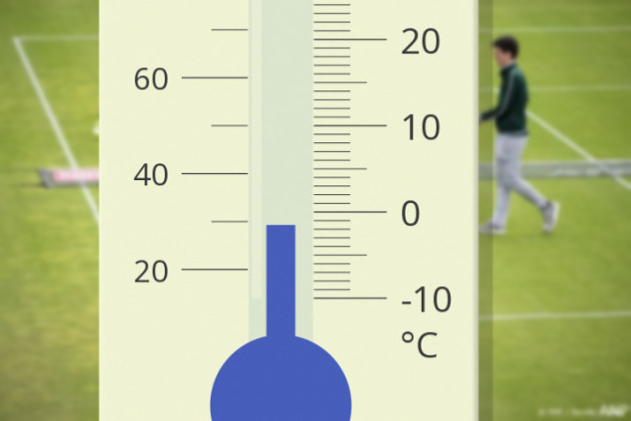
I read -1.5 °C
